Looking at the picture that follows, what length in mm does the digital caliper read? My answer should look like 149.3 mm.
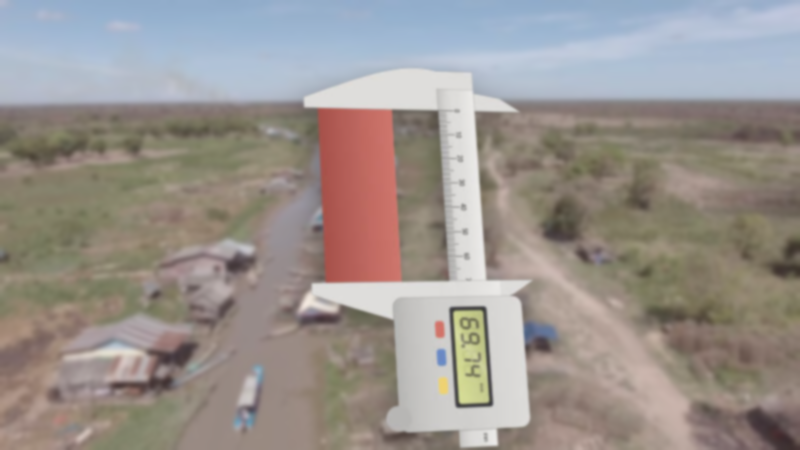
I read 69.74 mm
